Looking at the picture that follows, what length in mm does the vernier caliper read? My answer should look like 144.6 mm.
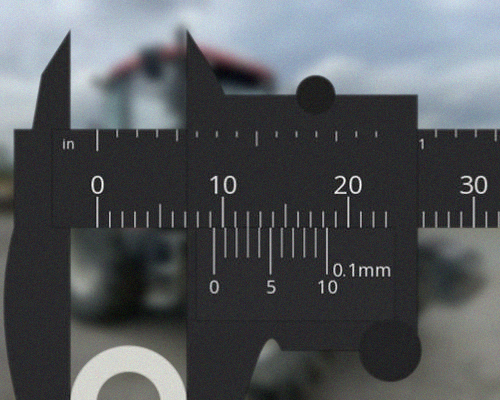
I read 9.3 mm
